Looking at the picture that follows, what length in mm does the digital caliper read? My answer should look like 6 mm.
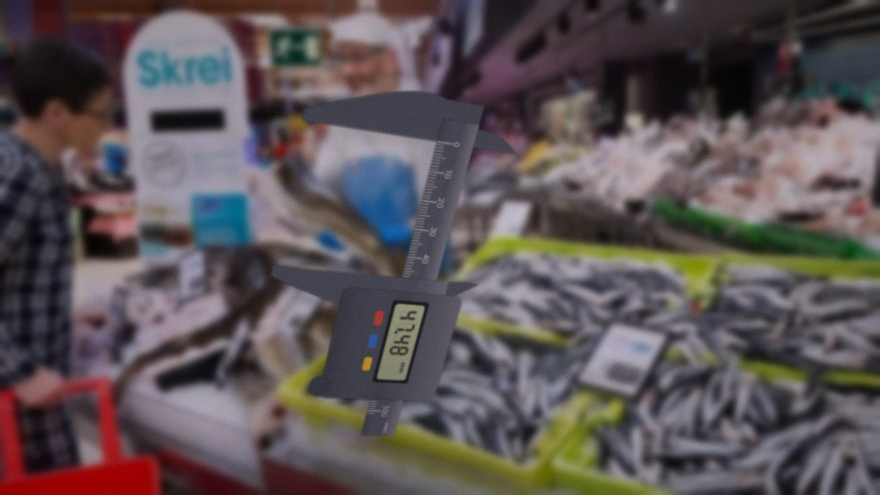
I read 47.48 mm
